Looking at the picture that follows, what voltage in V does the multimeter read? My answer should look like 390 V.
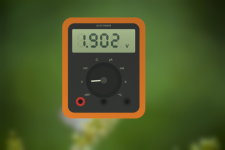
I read 1.902 V
